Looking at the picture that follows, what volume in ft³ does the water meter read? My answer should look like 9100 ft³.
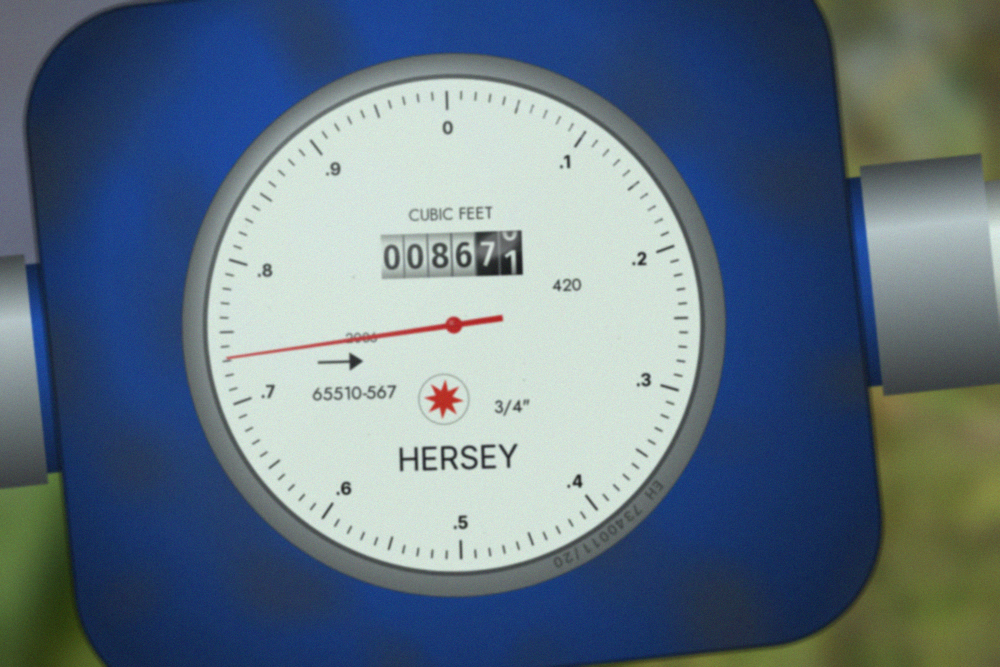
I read 8670.73 ft³
